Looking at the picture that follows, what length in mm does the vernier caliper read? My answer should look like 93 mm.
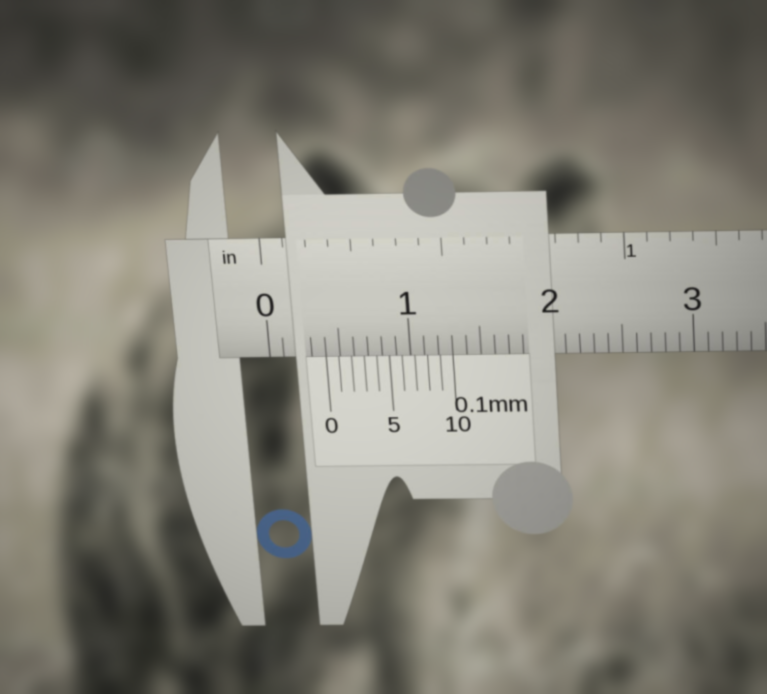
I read 4.0 mm
